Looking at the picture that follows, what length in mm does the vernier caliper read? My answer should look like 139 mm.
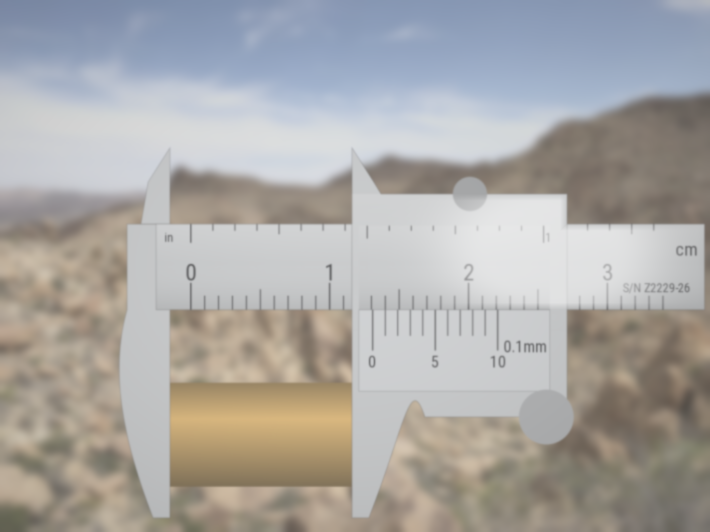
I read 13.1 mm
